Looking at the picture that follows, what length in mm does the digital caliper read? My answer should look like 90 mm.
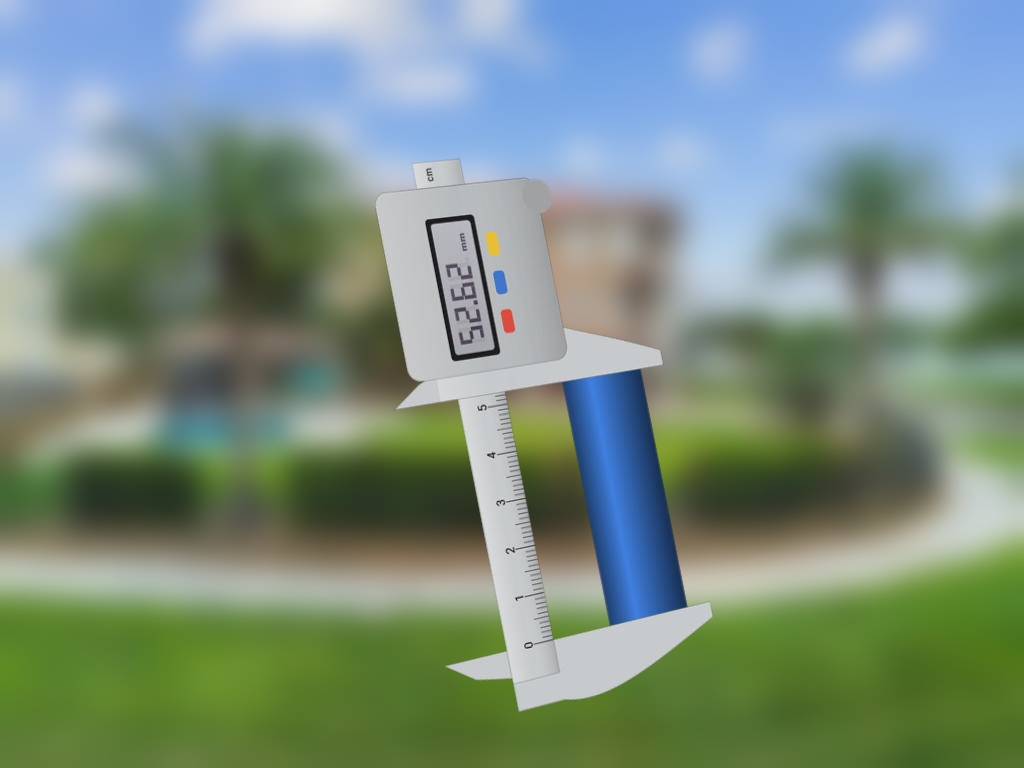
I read 52.62 mm
